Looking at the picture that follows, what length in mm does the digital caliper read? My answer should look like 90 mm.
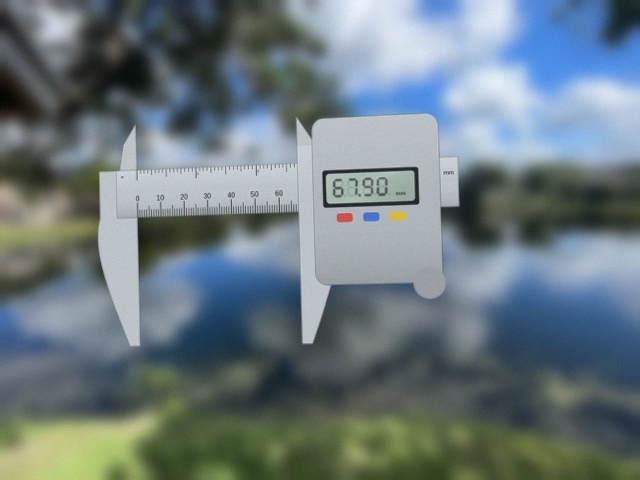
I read 67.90 mm
